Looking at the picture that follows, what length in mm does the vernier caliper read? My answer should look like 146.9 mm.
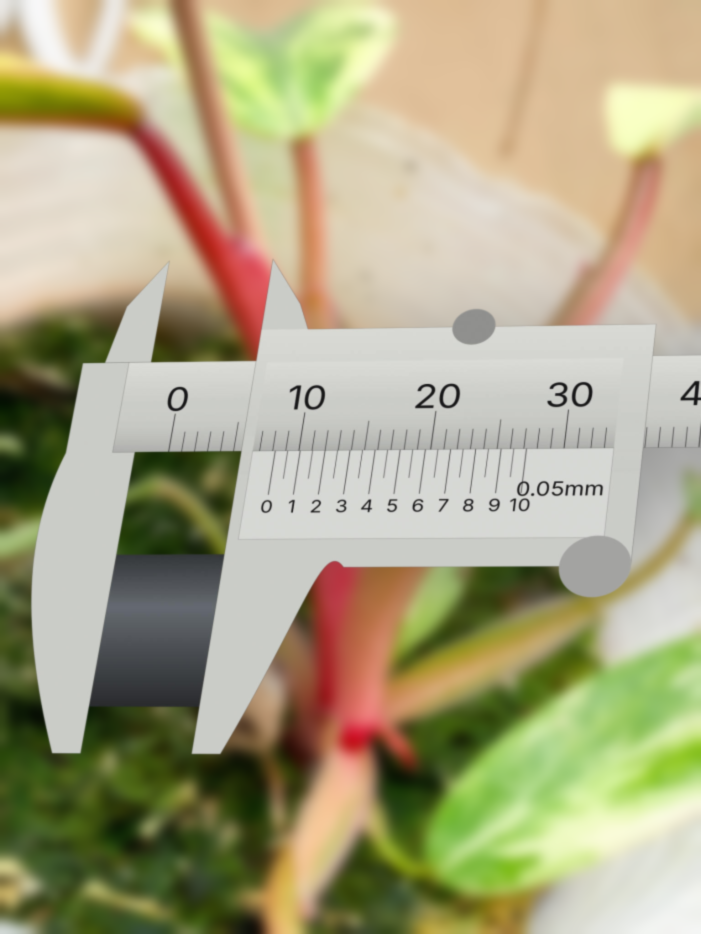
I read 8.2 mm
